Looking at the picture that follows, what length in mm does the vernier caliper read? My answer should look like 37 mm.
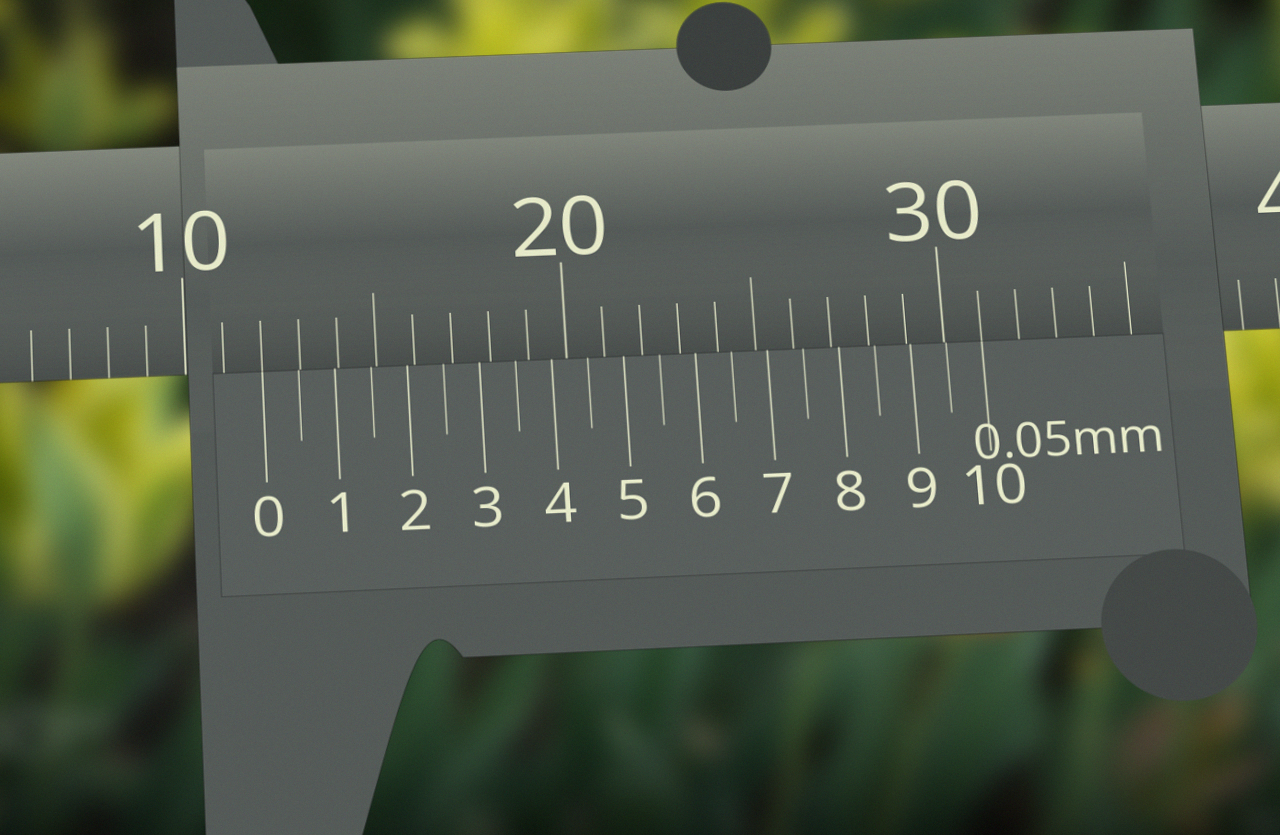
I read 12.00 mm
